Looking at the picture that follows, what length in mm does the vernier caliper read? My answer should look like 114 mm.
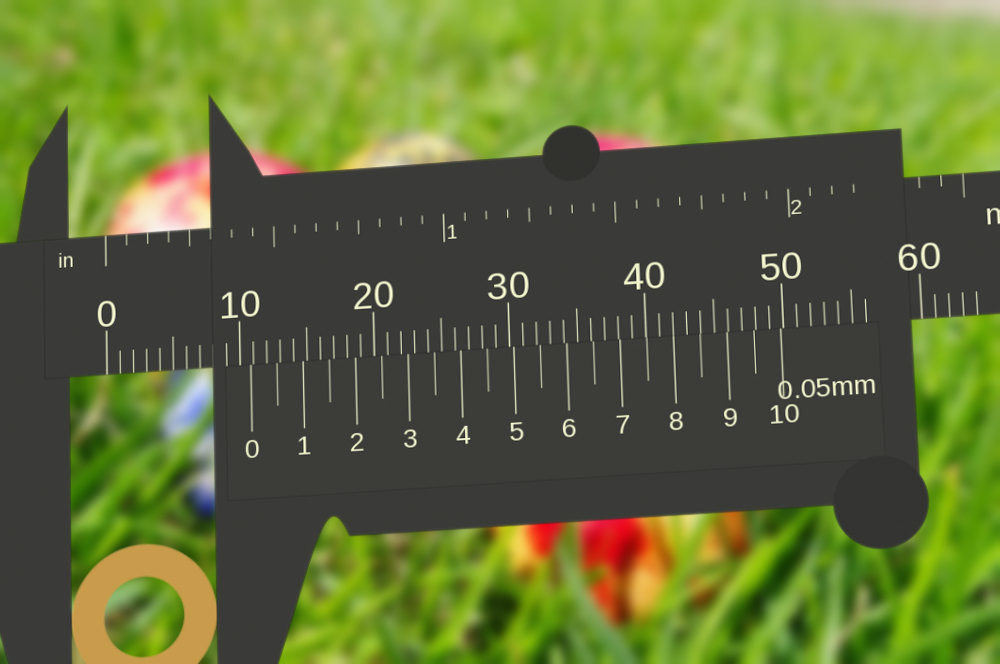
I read 10.8 mm
